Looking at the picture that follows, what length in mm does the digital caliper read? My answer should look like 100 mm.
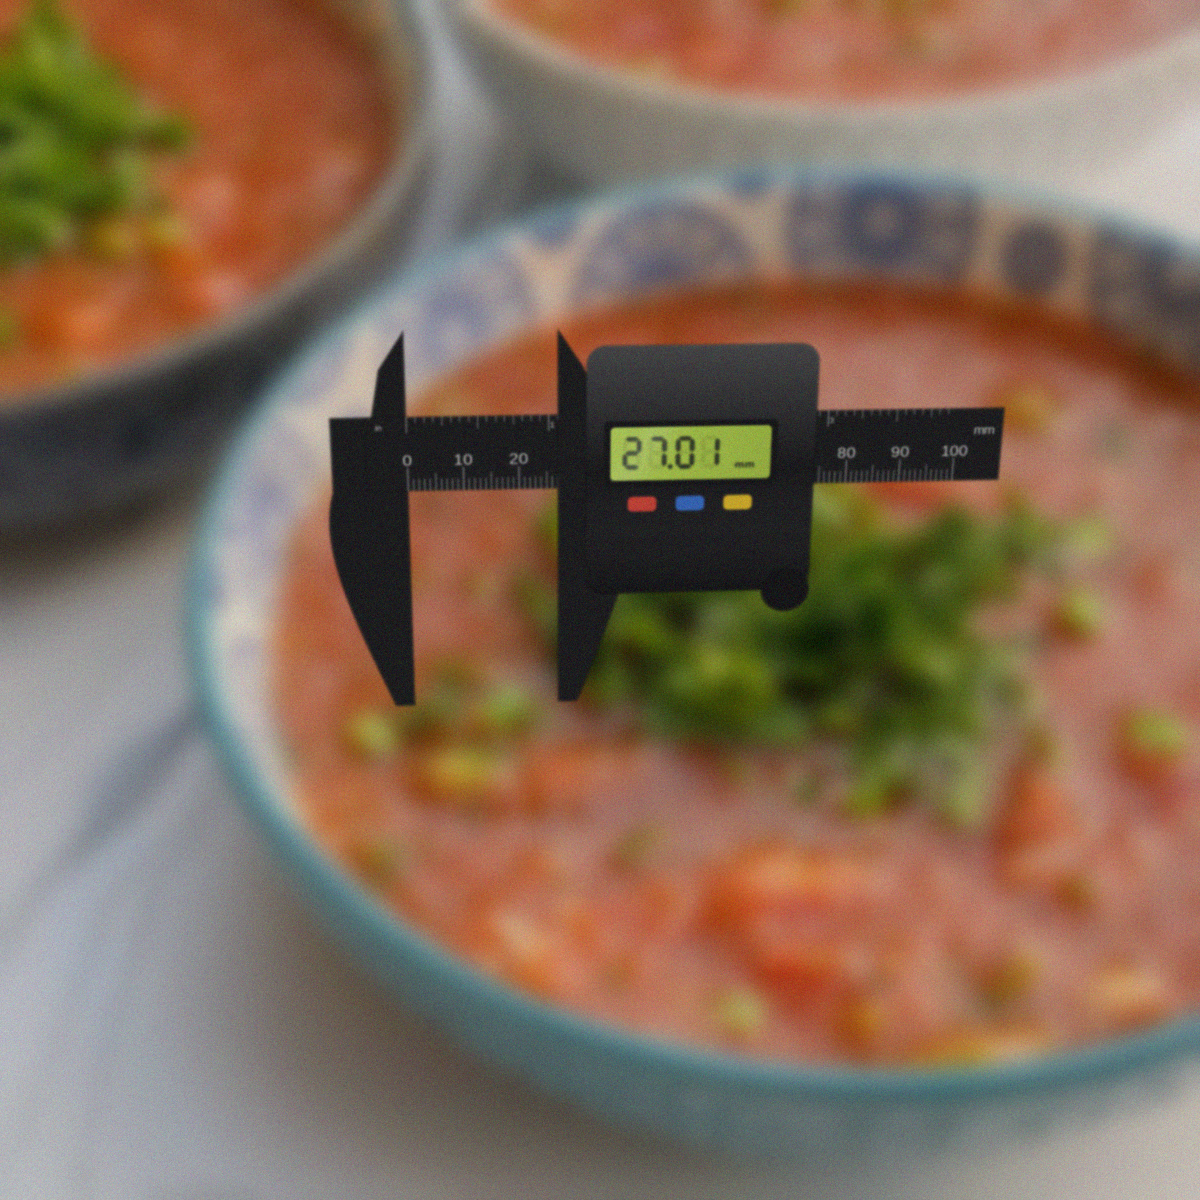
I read 27.01 mm
